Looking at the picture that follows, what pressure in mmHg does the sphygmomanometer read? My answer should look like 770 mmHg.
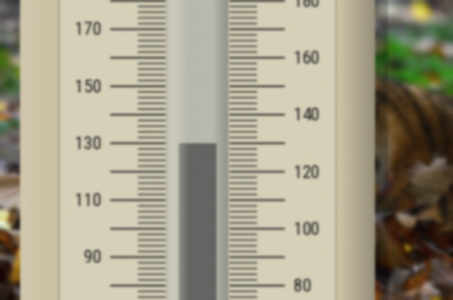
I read 130 mmHg
